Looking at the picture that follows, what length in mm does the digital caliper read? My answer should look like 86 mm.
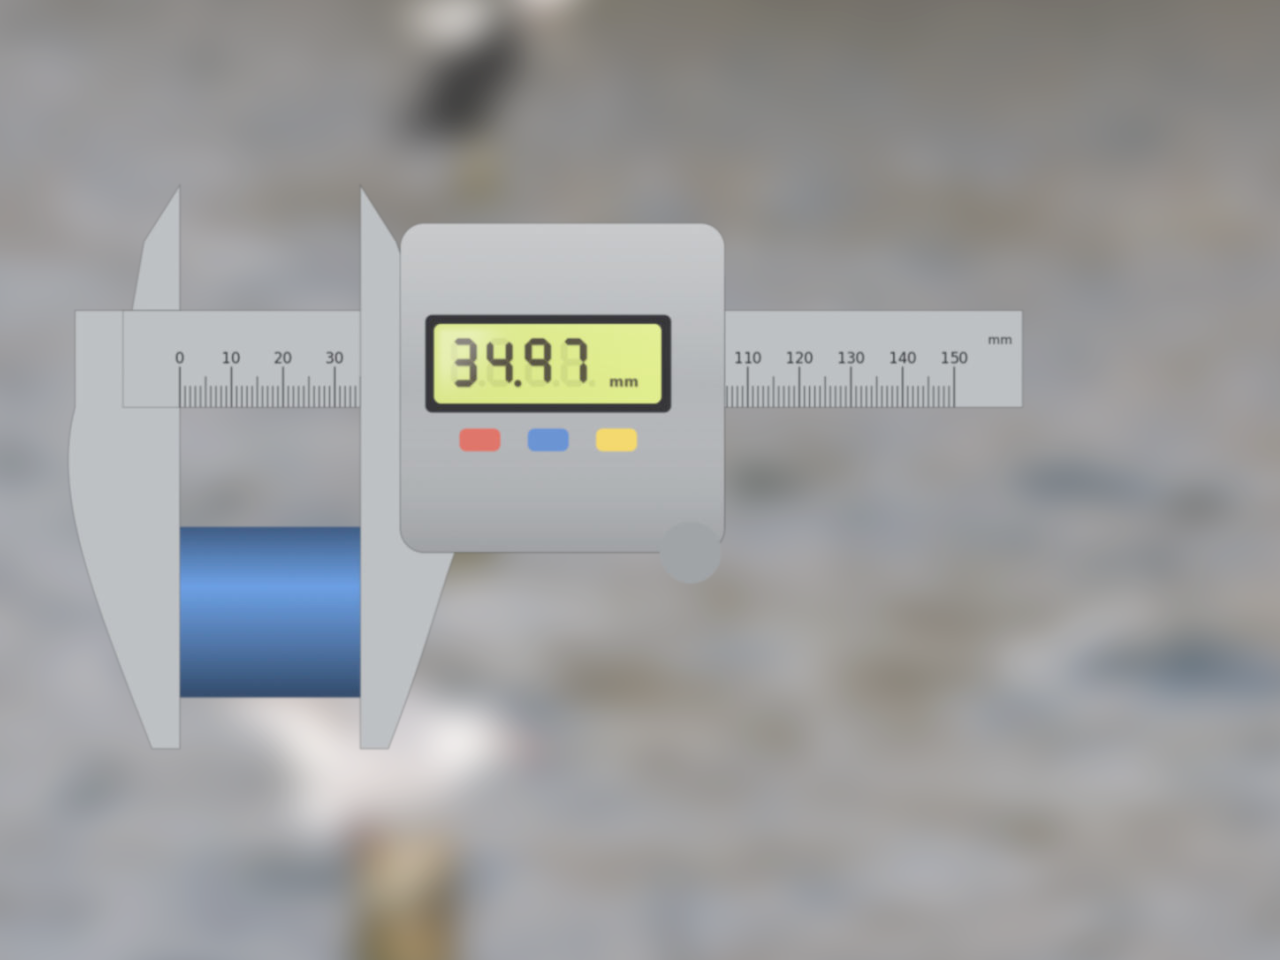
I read 34.97 mm
